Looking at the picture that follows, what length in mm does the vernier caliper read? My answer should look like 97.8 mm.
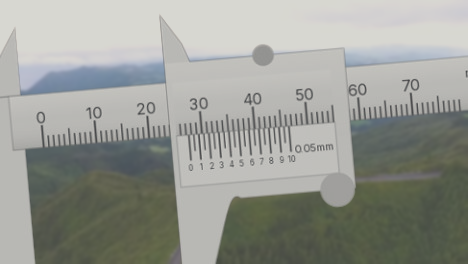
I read 27.5 mm
